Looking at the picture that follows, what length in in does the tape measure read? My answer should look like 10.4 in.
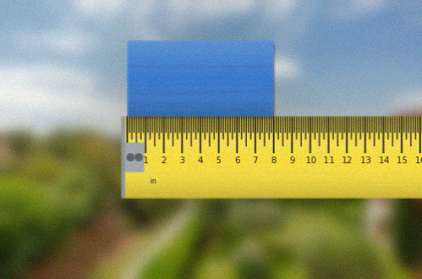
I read 8 in
